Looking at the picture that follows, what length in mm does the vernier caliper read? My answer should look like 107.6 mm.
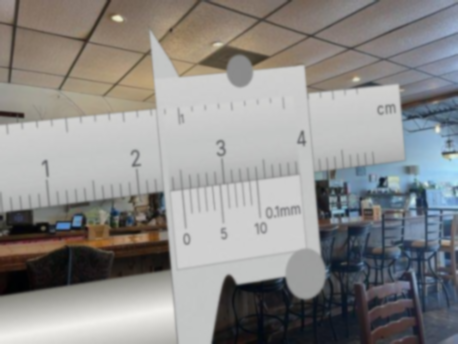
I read 25.0 mm
